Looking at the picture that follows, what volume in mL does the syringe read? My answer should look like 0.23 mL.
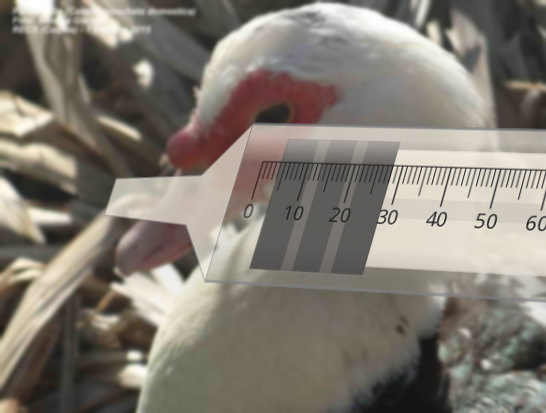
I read 4 mL
